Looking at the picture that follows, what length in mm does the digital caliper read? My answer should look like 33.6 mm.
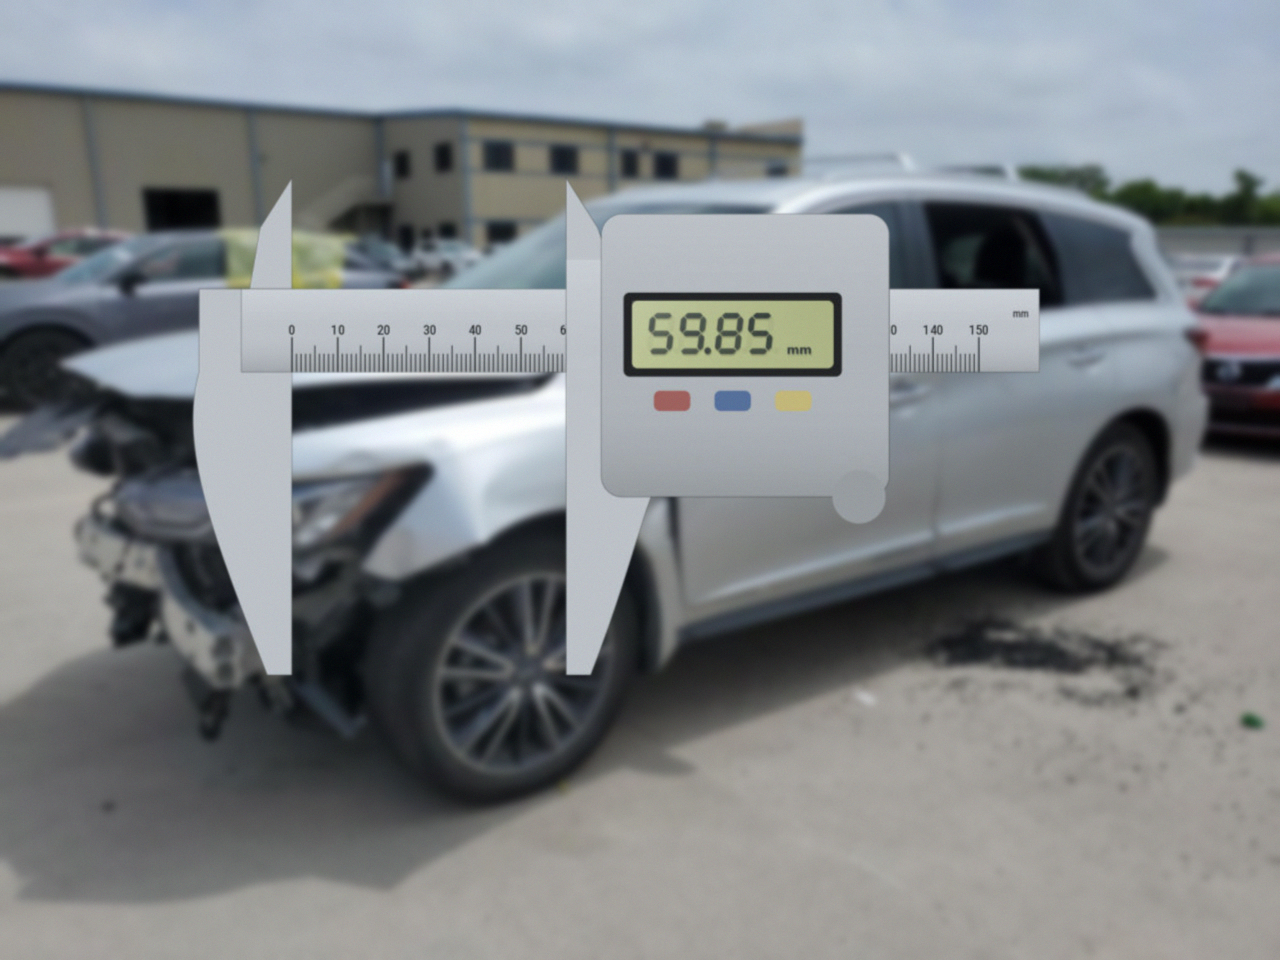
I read 59.85 mm
